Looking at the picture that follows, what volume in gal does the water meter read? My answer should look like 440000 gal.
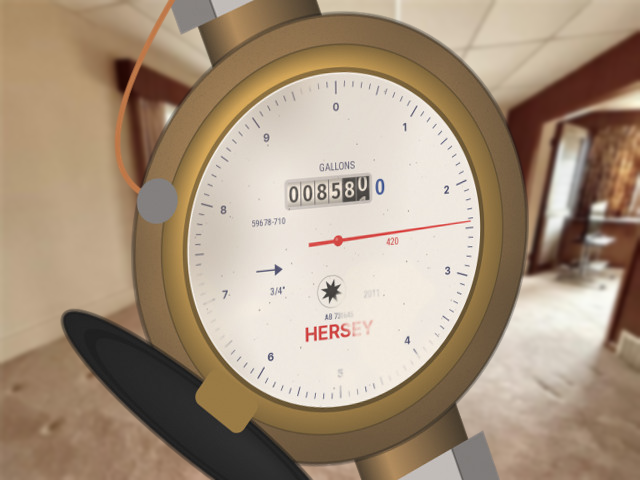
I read 85802.4 gal
